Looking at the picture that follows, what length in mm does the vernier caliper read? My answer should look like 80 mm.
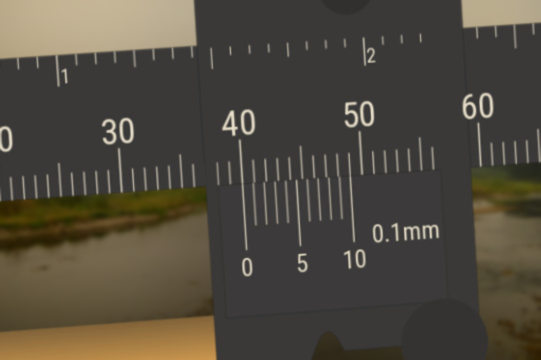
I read 40.0 mm
